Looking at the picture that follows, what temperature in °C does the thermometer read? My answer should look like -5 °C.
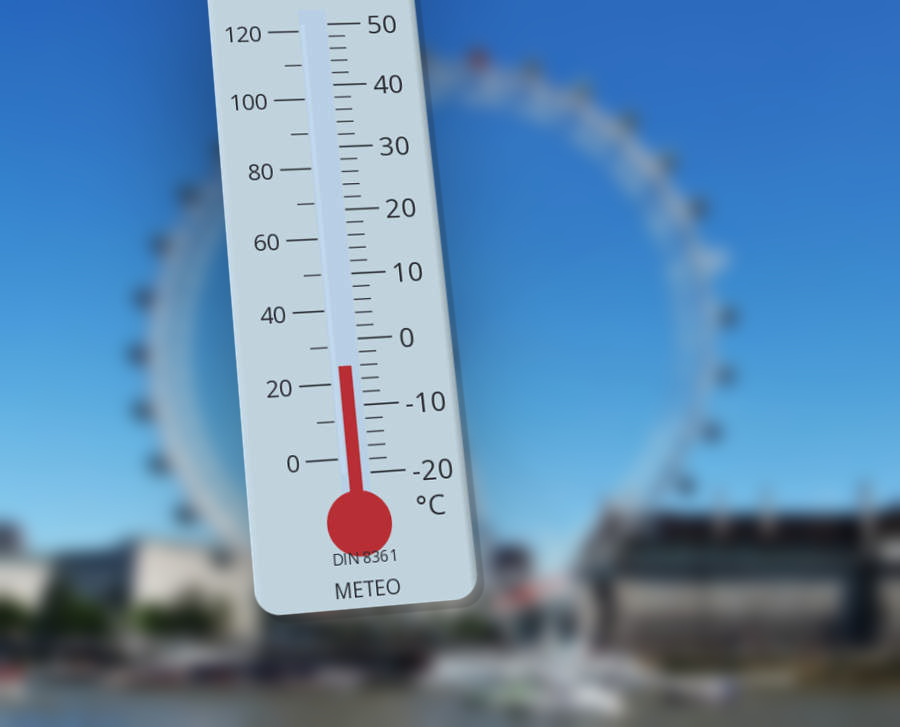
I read -4 °C
